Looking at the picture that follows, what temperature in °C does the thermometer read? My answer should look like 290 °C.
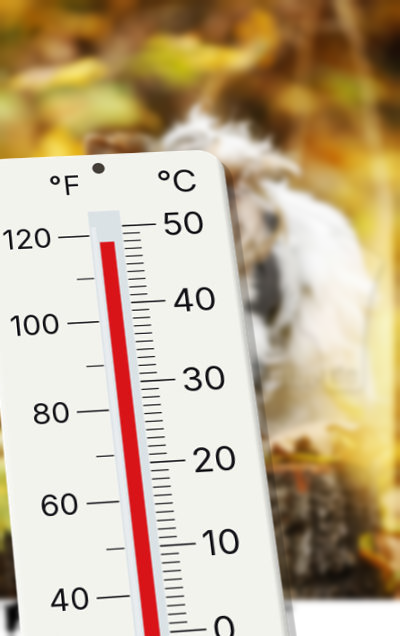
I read 48 °C
